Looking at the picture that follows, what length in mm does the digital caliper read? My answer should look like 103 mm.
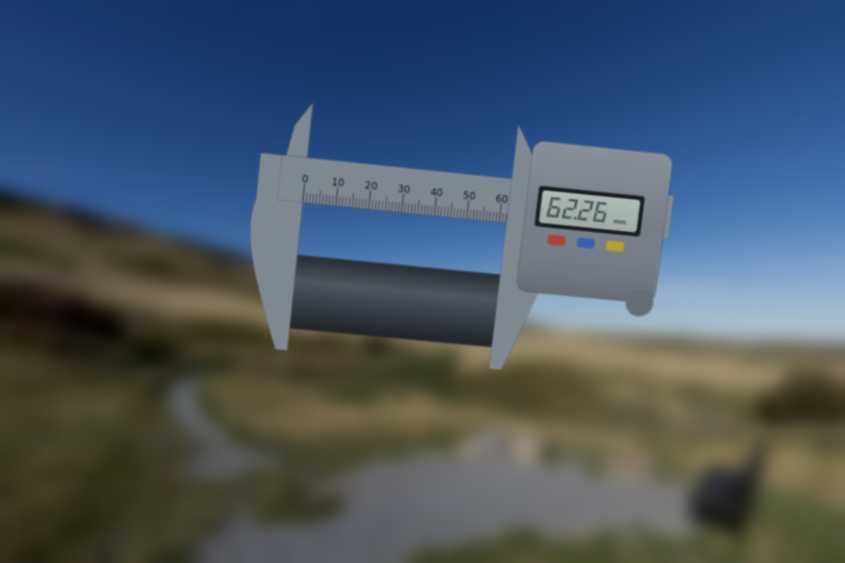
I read 62.26 mm
